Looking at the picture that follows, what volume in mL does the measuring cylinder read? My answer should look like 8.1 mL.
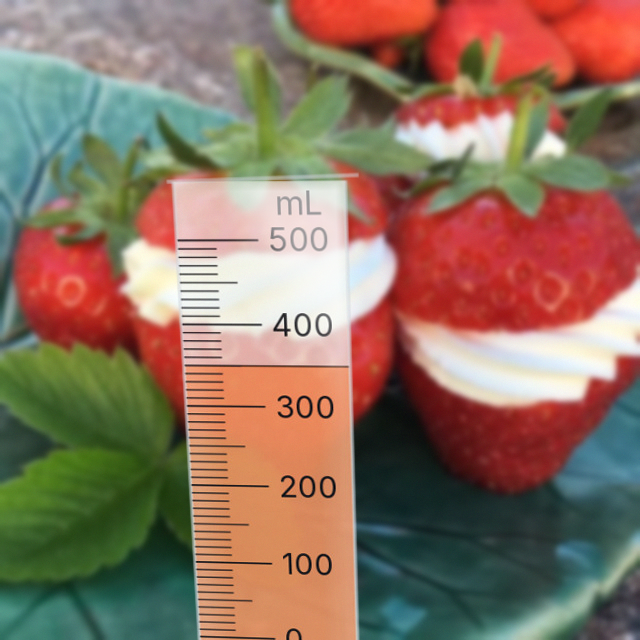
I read 350 mL
